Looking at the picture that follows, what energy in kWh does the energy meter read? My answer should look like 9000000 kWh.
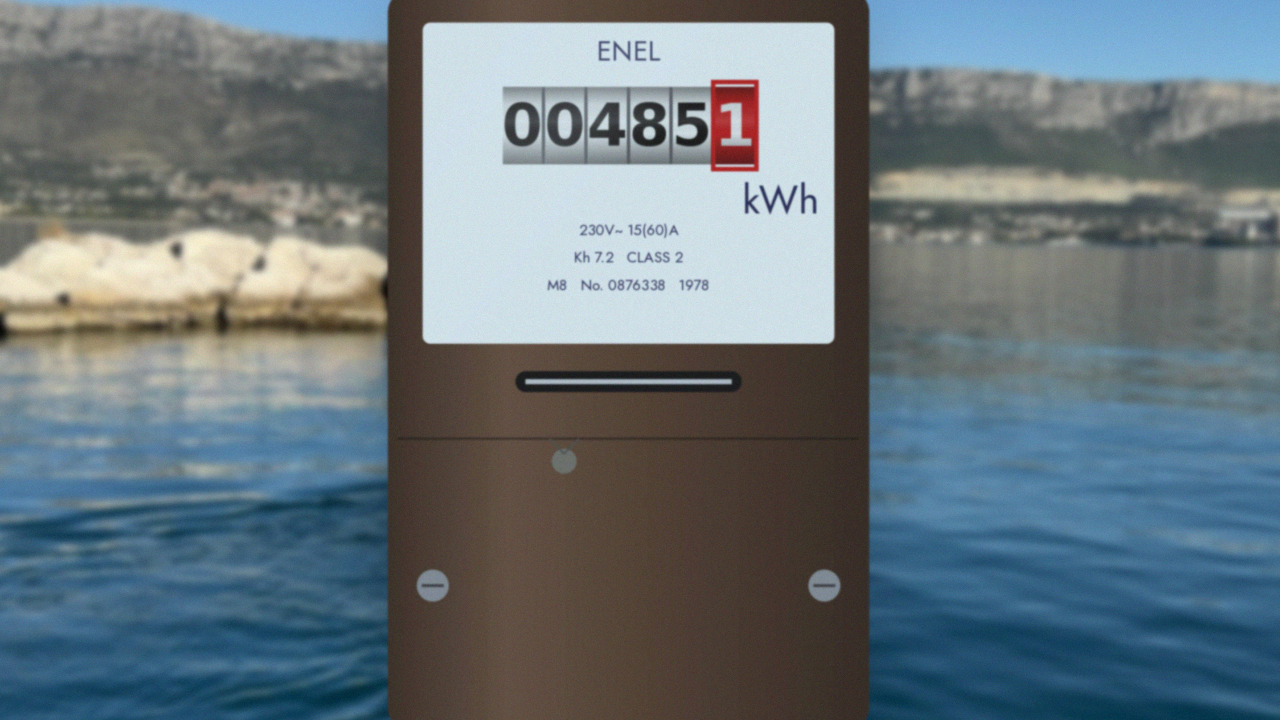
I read 485.1 kWh
